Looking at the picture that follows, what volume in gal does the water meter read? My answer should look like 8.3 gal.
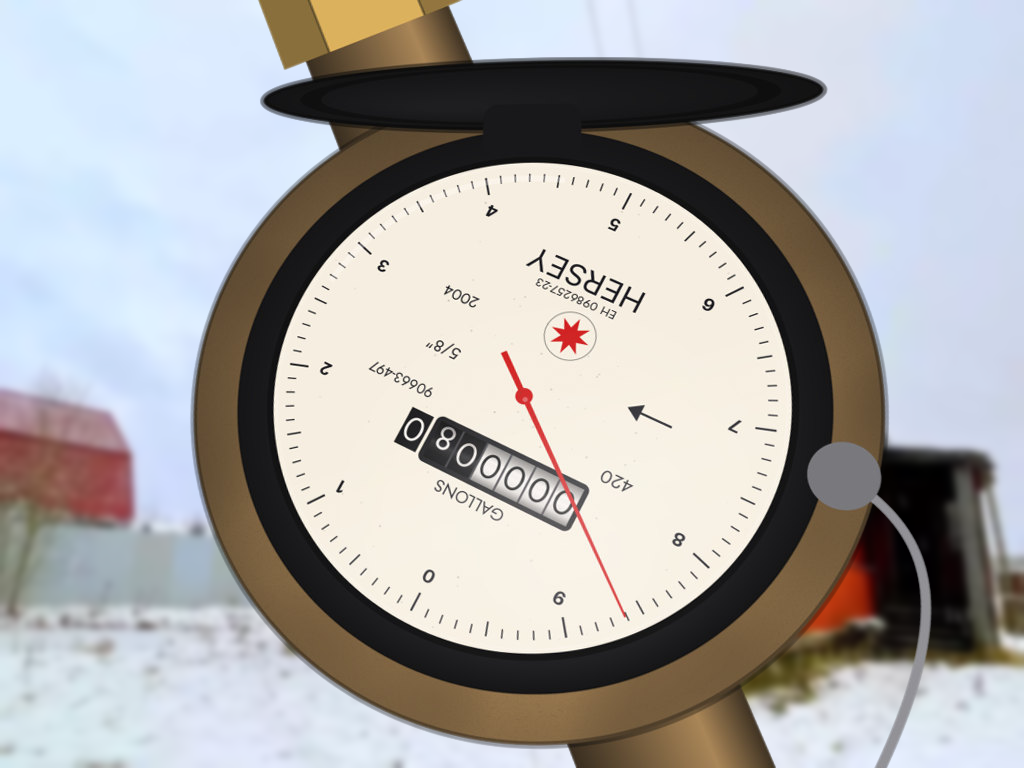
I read 78.6 gal
